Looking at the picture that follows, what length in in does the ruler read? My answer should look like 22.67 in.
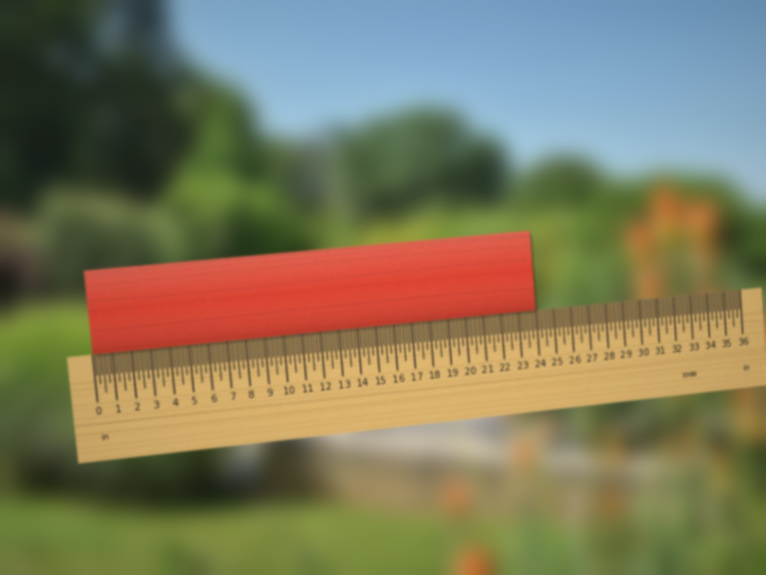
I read 24 in
